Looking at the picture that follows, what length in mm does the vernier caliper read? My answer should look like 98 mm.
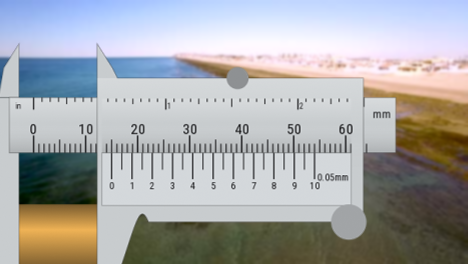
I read 15.0 mm
